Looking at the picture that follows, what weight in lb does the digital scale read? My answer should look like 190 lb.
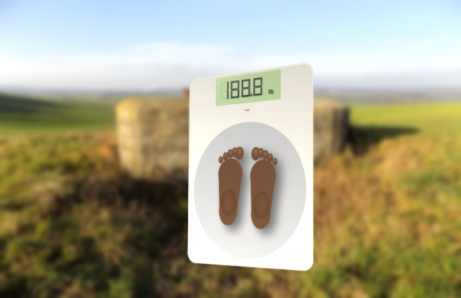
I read 188.8 lb
